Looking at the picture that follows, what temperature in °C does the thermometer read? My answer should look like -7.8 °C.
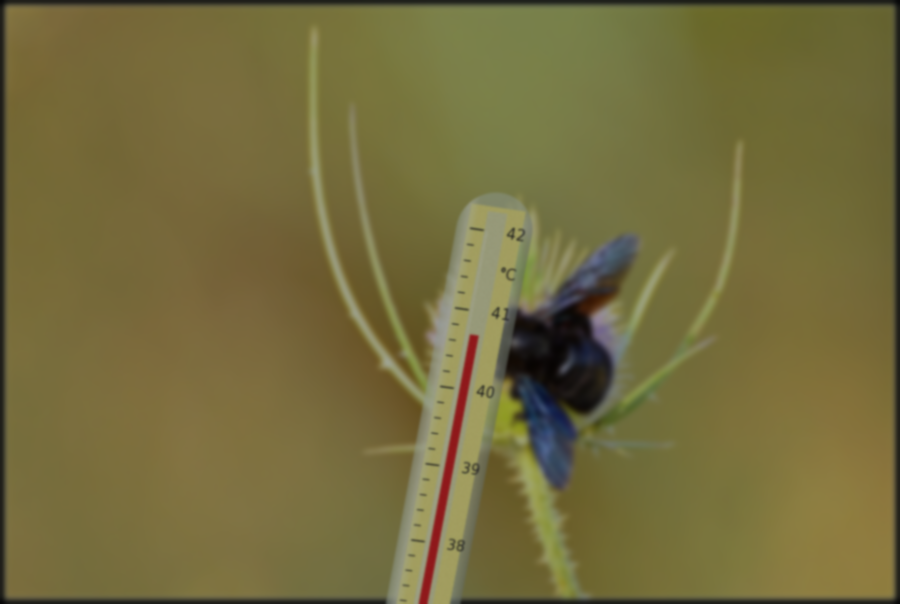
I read 40.7 °C
